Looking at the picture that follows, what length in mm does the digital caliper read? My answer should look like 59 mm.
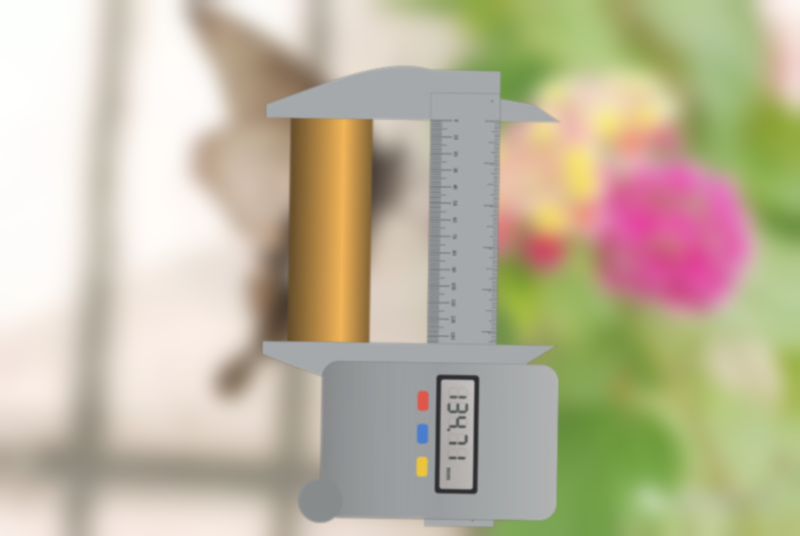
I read 134.71 mm
